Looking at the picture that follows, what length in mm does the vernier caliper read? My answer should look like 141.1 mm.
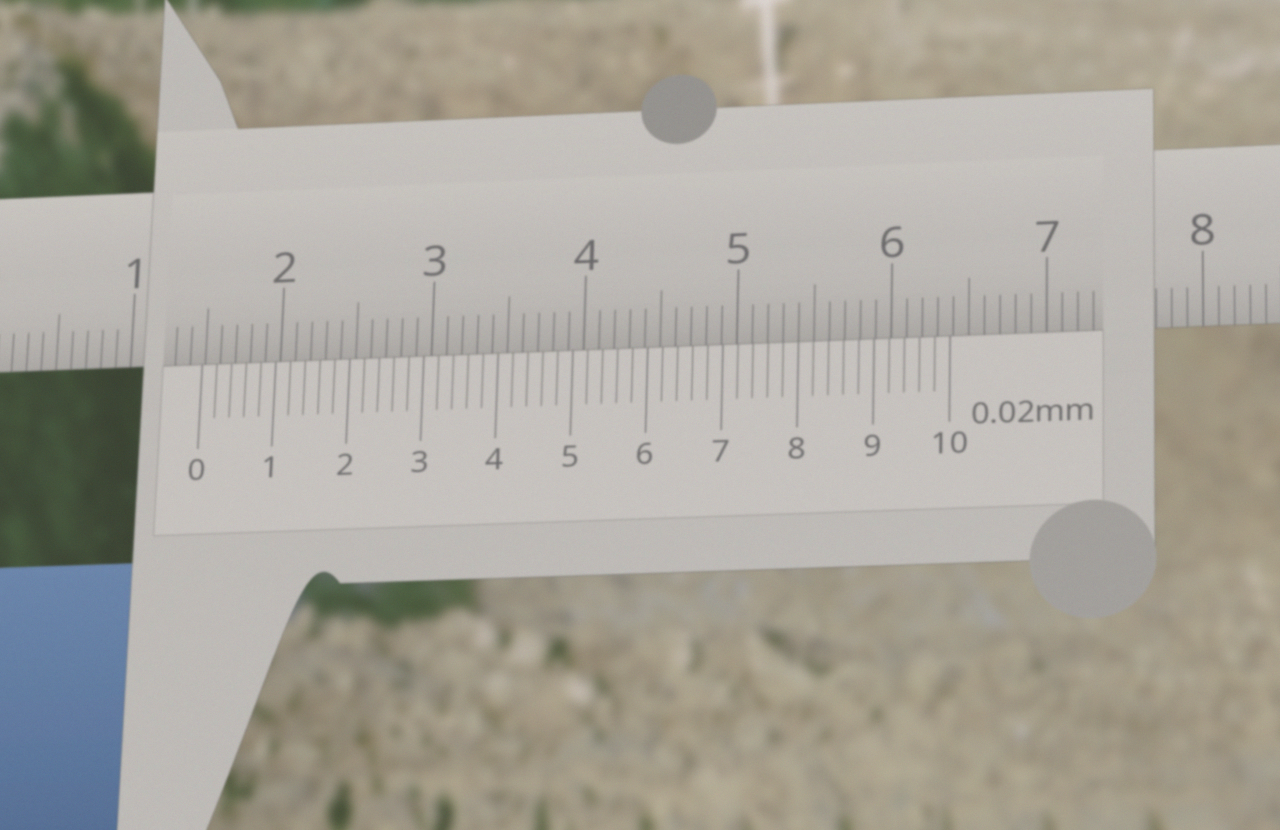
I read 14.8 mm
